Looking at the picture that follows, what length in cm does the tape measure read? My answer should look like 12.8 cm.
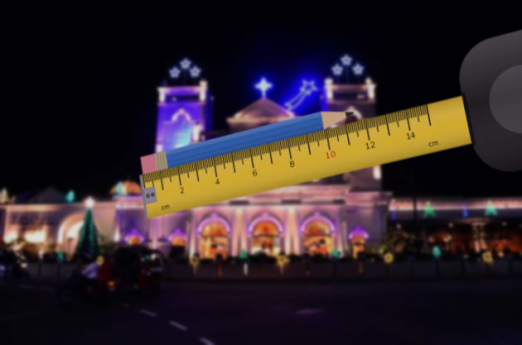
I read 11.5 cm
